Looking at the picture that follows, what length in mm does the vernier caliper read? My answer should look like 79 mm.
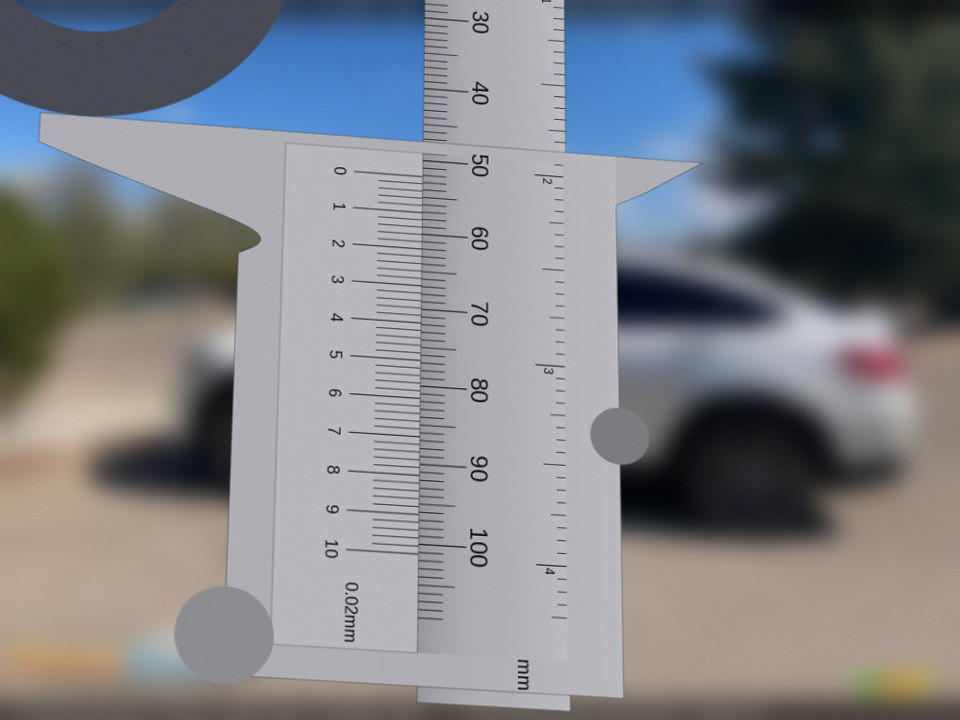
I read 52.2 mm
